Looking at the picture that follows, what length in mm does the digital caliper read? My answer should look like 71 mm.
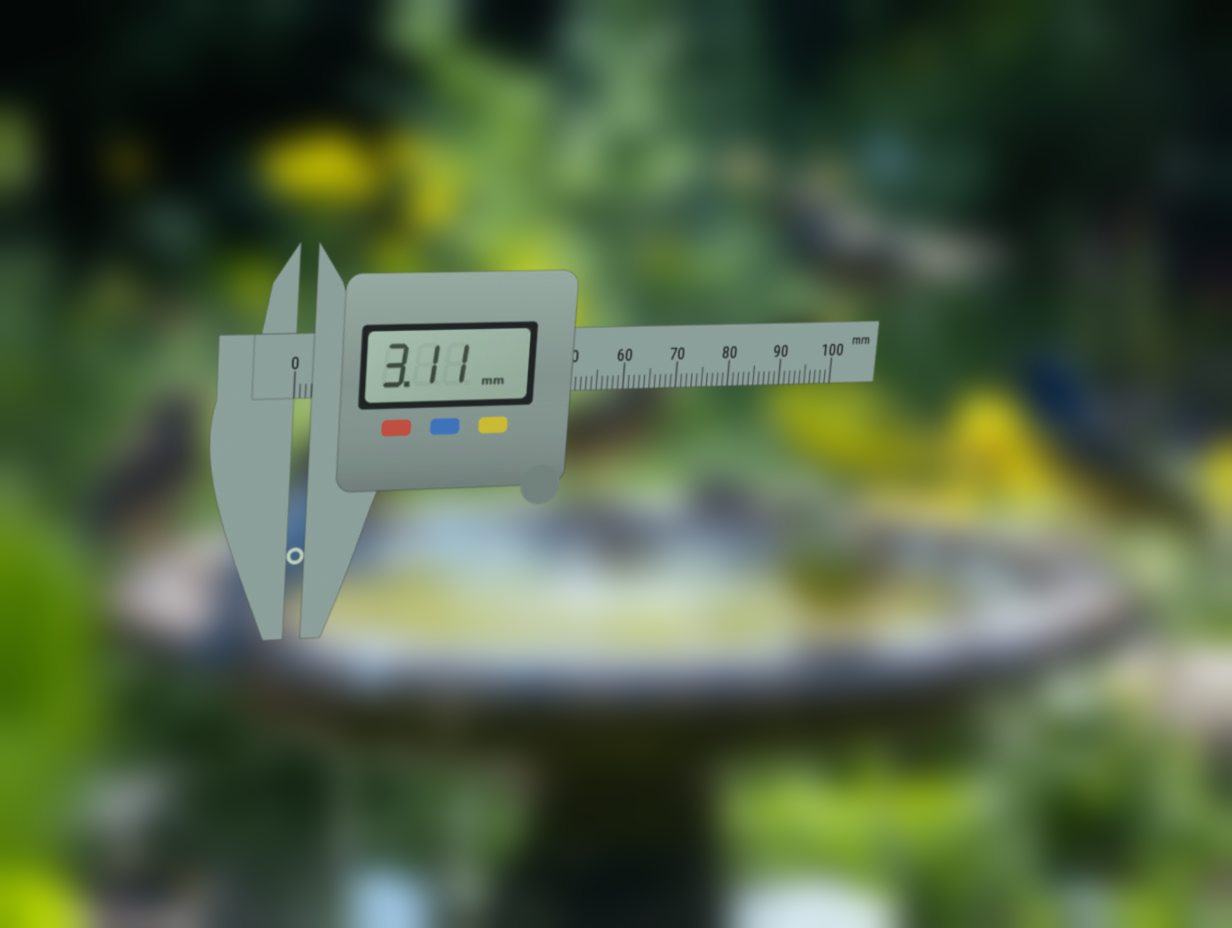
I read 3.11 mm
